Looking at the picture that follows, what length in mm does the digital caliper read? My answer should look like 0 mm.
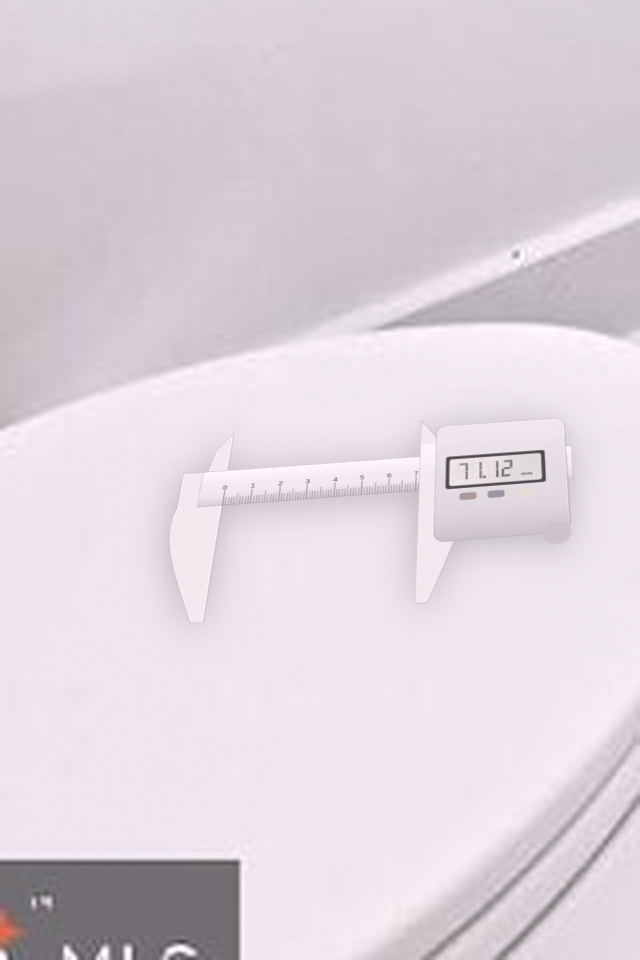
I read 71.12 mm
